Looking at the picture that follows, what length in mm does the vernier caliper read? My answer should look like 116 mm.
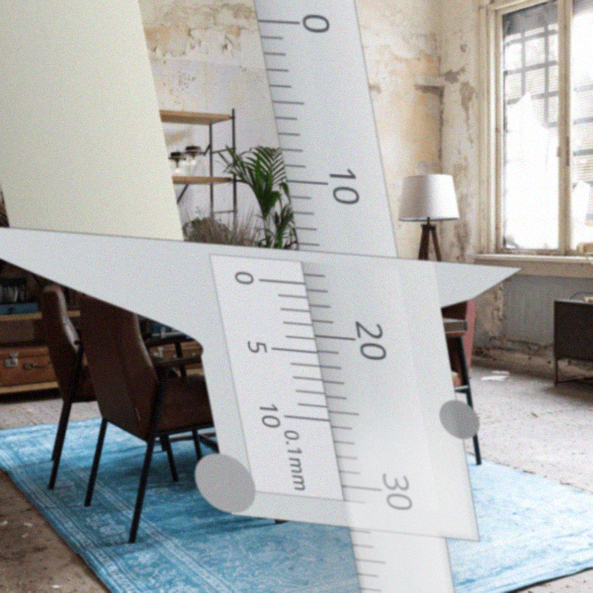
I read 16.6 mm
